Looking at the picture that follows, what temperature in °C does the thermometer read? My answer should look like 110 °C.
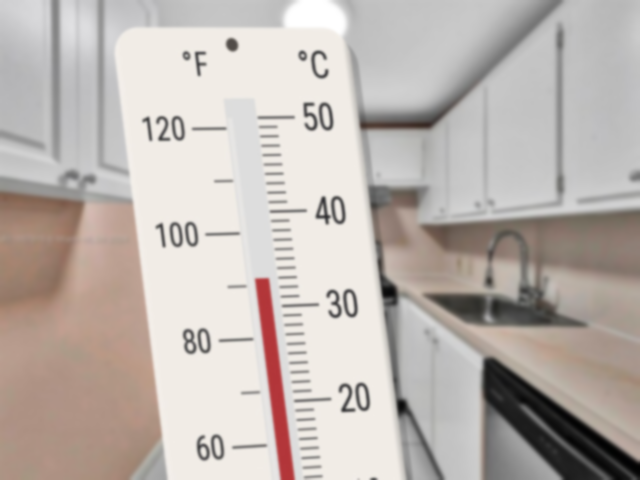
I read 33 °C
